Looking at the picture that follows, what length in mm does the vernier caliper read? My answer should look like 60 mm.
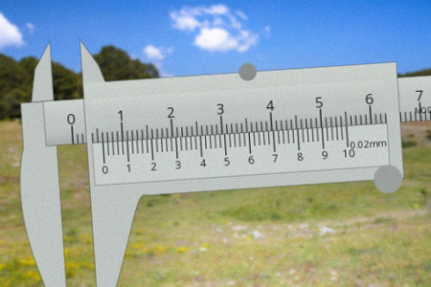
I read 6.0 mm
